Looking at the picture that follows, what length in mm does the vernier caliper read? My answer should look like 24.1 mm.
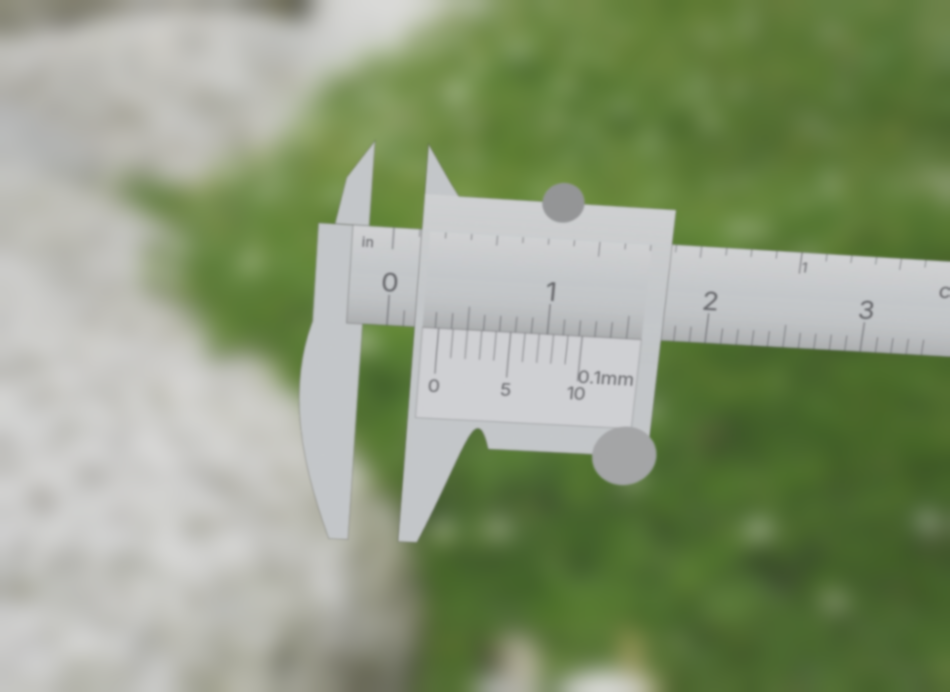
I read 3.2 mm
